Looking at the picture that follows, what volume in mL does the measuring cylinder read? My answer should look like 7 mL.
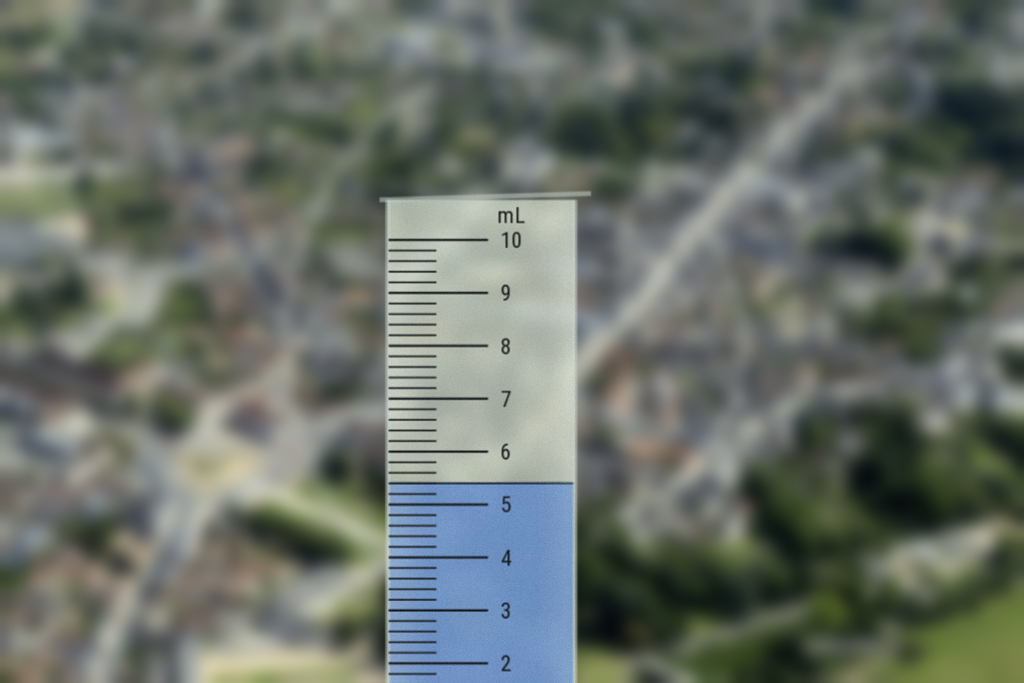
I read 5.4 mL
